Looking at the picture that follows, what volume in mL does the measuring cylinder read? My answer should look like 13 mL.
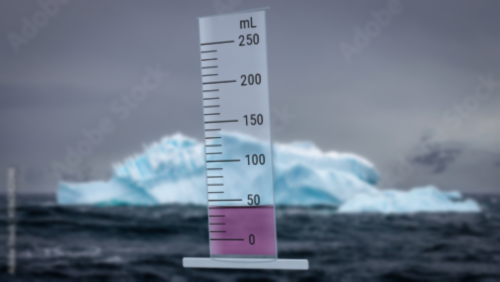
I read 40 mL
